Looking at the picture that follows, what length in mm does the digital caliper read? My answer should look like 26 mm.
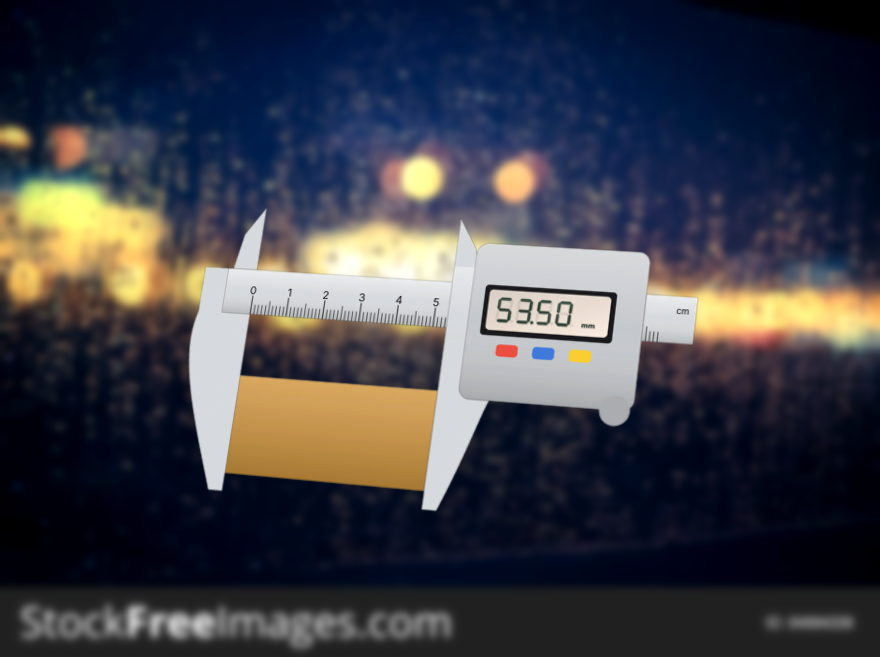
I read 53.50 mm
